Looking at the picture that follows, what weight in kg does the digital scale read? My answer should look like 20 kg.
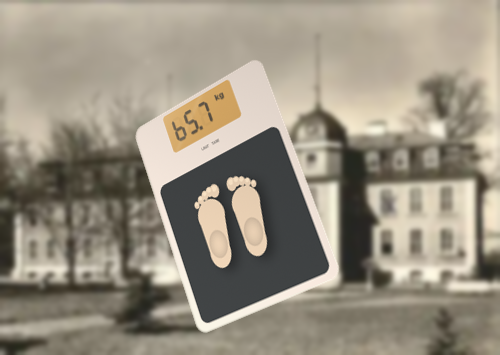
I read 65.7 kg
